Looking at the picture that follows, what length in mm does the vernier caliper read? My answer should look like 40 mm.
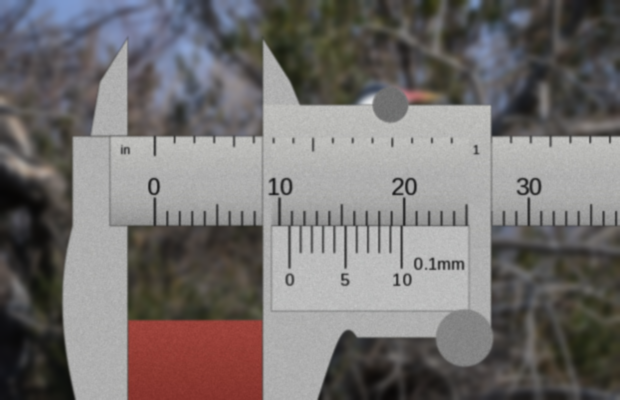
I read 10.8 mm
